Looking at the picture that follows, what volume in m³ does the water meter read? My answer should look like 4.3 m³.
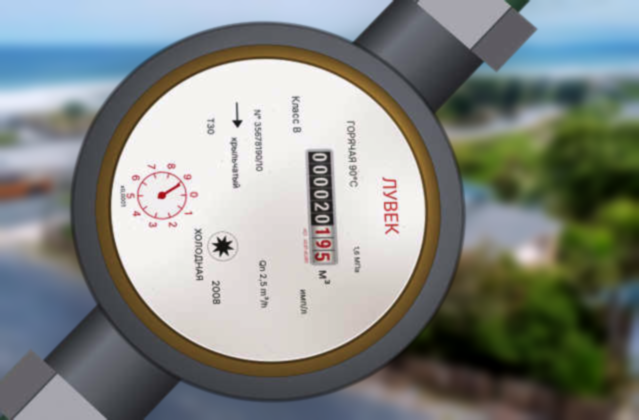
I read 20.1949 m³
